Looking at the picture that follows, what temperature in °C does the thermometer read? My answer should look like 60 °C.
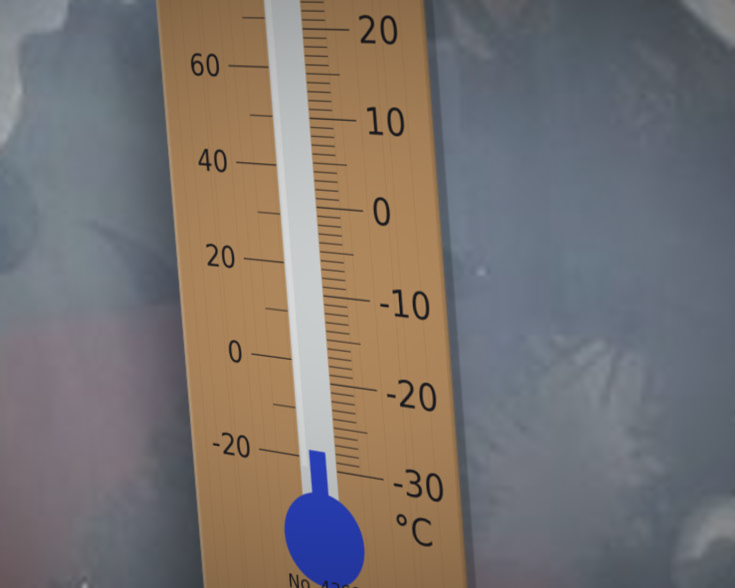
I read -28 °C
